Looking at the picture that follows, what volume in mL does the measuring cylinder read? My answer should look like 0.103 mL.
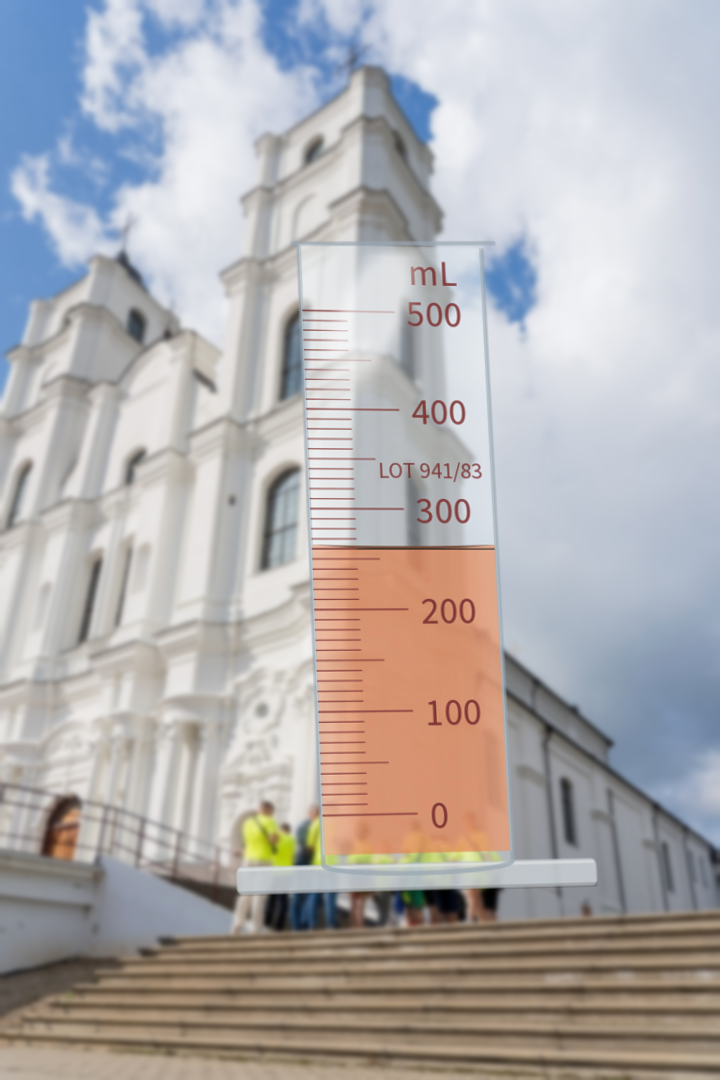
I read 260 mL
